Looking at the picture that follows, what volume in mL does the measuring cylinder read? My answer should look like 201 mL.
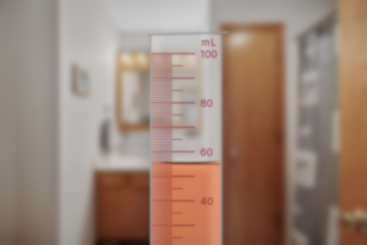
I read 55 mL
